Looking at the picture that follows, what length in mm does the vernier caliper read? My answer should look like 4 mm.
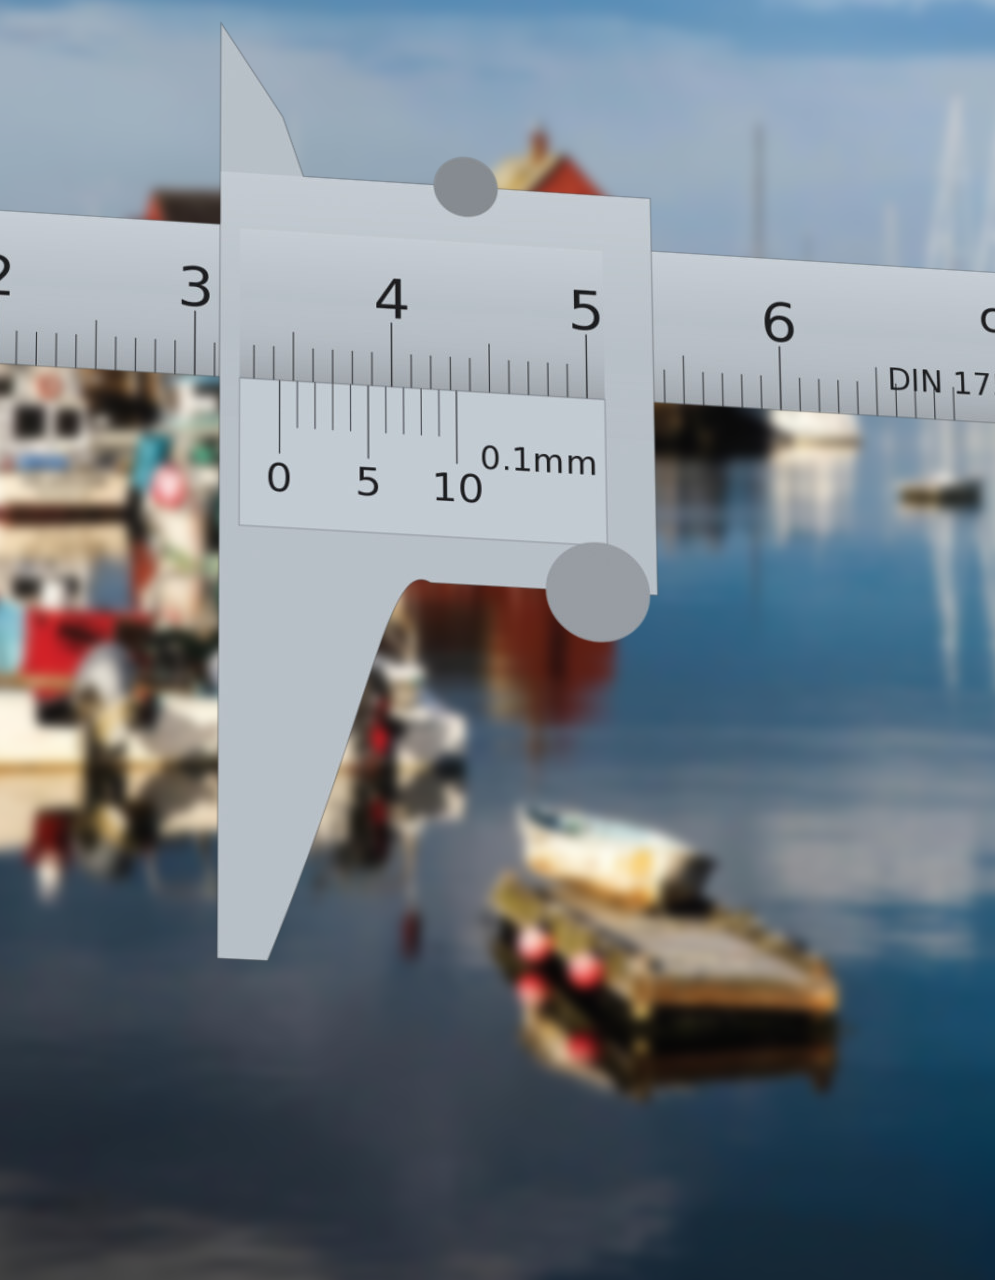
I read 34.3 mm
